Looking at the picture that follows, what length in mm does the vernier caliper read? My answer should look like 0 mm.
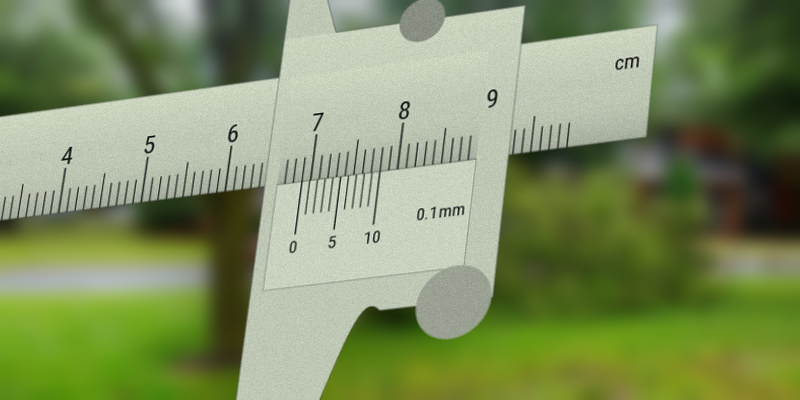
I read 69.0 mm
